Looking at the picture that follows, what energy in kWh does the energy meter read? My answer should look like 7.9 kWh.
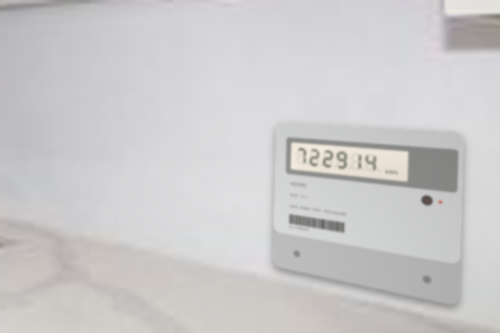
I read 722914 kWh
